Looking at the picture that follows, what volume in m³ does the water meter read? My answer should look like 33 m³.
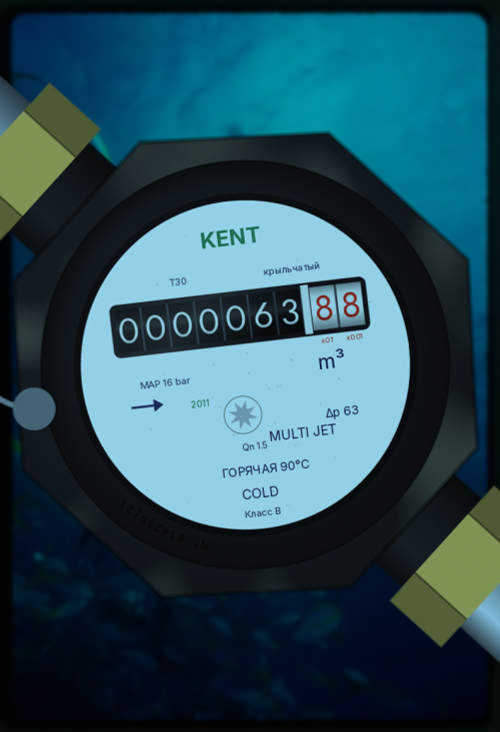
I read 63.88 m³
